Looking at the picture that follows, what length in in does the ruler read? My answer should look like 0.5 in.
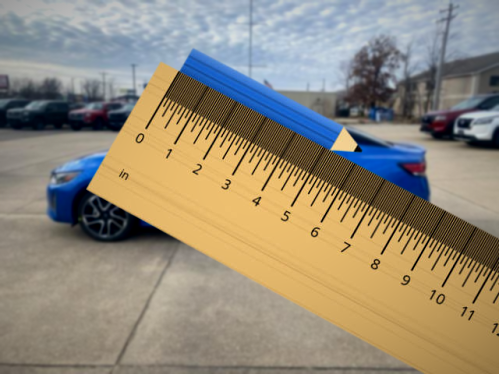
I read 6 in
